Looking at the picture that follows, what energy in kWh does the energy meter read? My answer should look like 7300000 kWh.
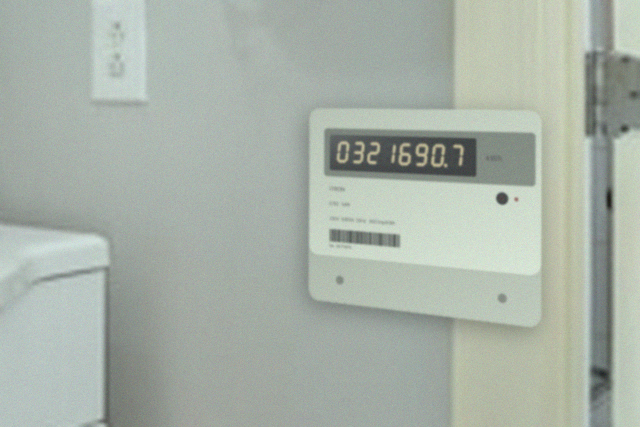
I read 321690.7 kWh
